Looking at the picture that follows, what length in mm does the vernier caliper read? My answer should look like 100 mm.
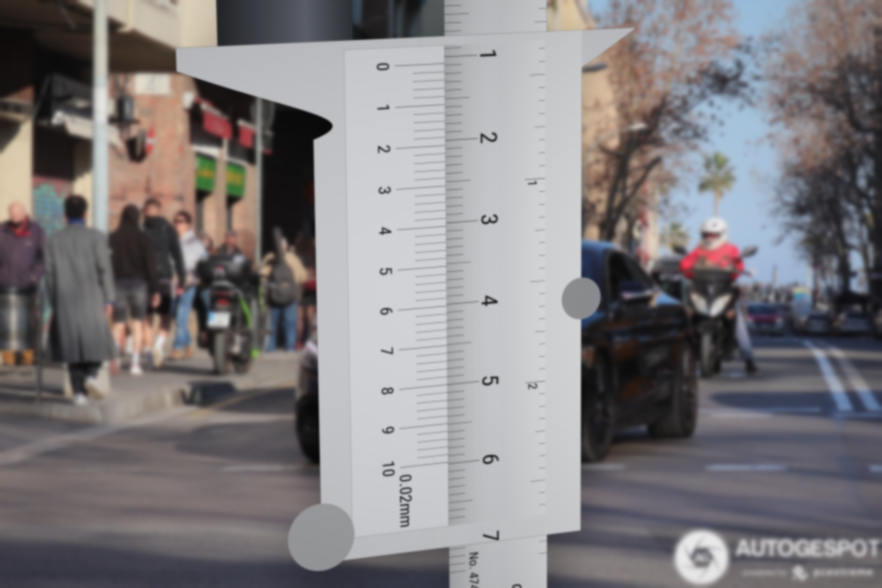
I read 10.8 mm
